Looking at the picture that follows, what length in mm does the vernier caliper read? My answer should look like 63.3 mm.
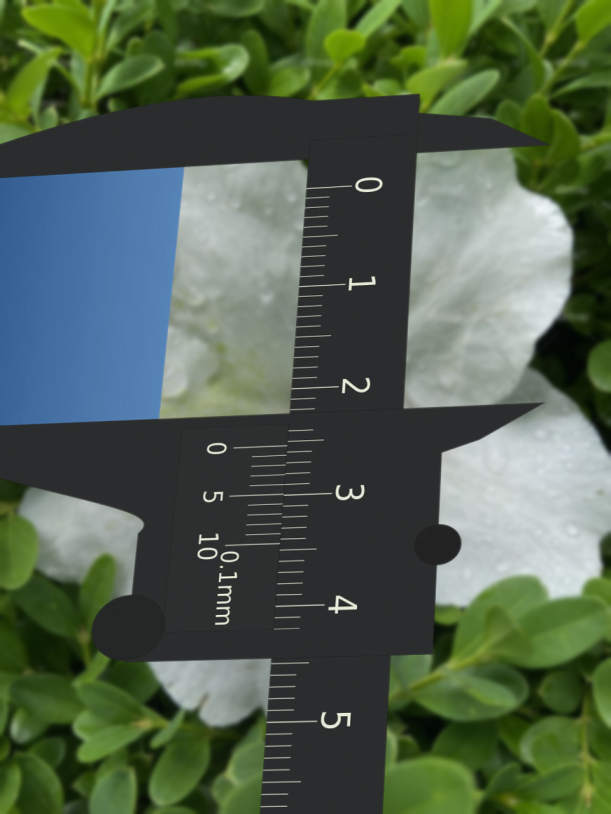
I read 25.4 mm
